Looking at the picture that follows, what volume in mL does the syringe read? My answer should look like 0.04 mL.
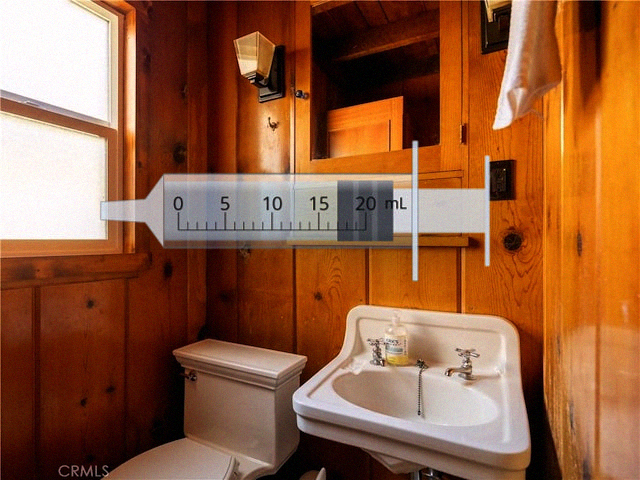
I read 17 mL
